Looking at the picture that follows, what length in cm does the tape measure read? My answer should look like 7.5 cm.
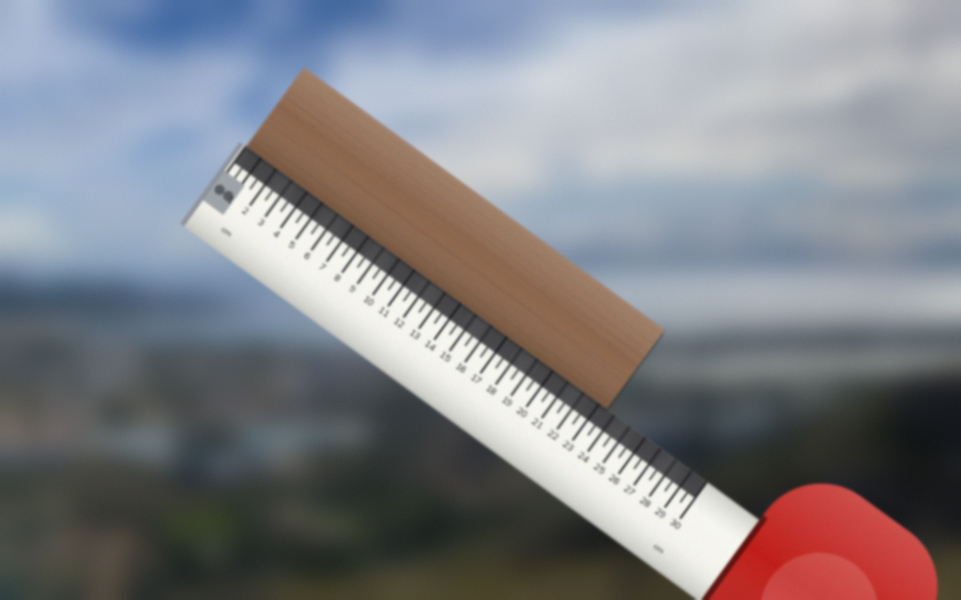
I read 23.5 cm
